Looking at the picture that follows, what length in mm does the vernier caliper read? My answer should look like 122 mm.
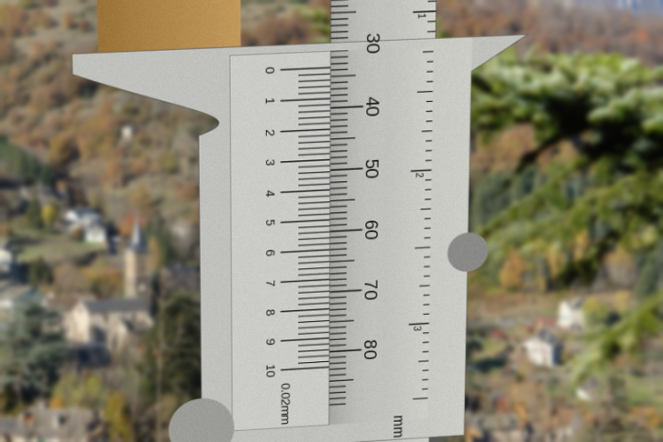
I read 33.6 mm
